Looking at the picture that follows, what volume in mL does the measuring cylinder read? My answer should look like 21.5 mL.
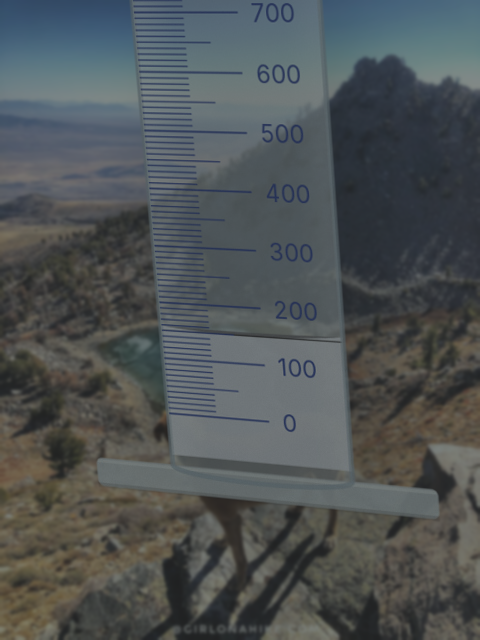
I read 150 mL
